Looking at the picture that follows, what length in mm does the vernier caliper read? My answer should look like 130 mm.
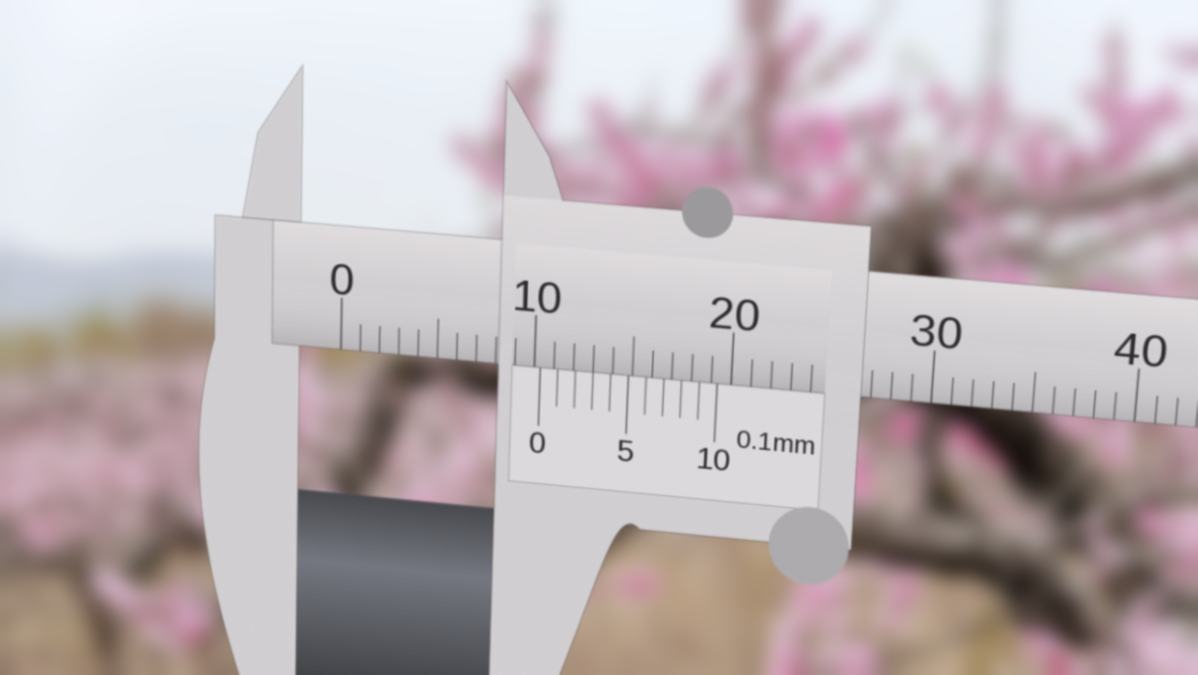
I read 10.3 mm
